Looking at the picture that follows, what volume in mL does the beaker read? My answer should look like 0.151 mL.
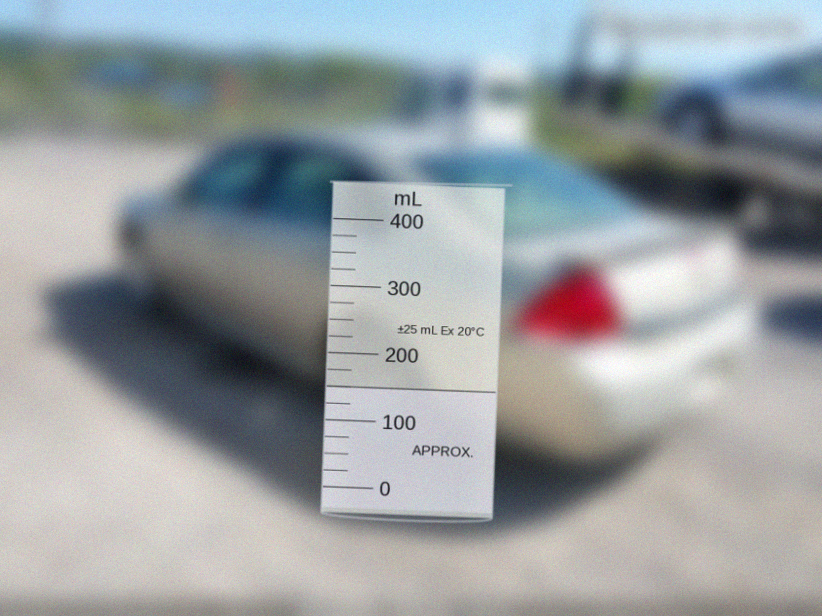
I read 150 mL
